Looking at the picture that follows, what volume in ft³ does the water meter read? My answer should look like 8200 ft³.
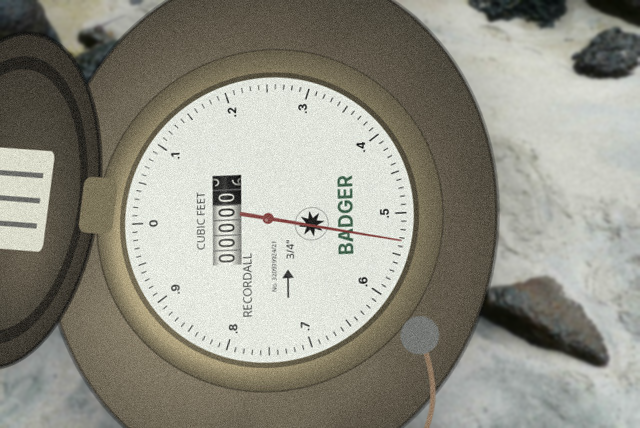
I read 5.53 ft³
